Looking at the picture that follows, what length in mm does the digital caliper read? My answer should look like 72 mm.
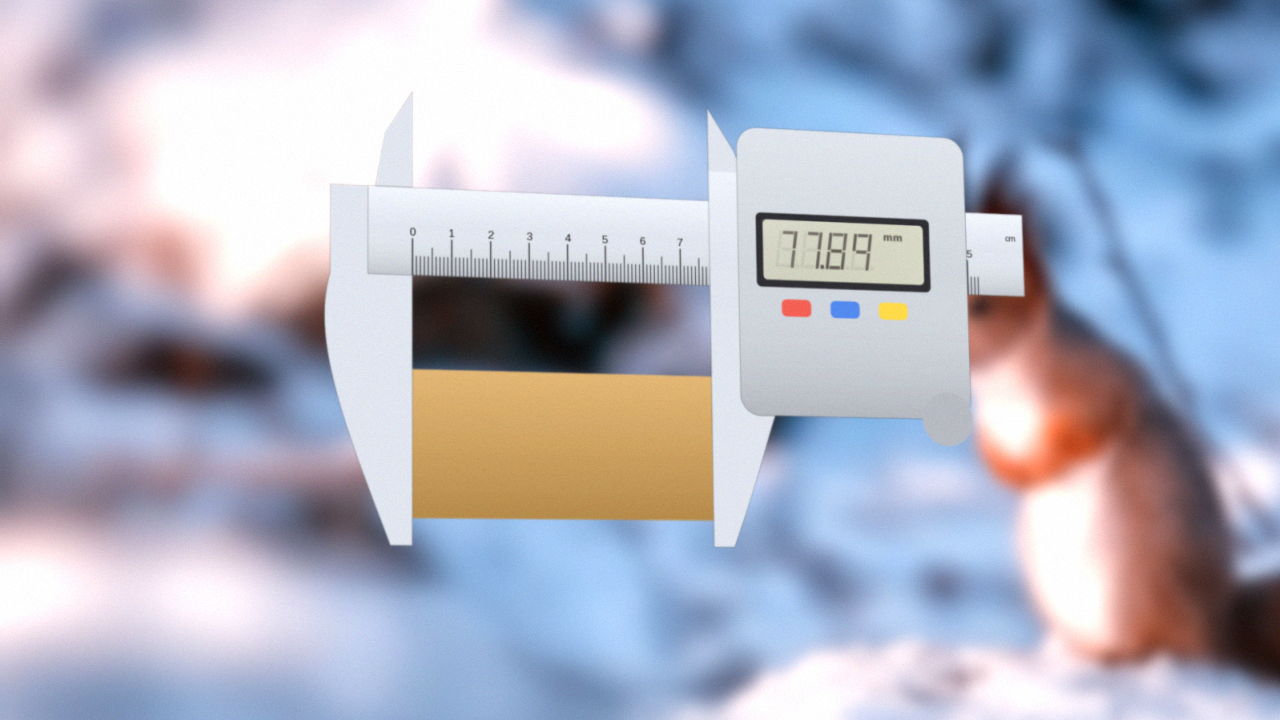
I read 77.89 mm
